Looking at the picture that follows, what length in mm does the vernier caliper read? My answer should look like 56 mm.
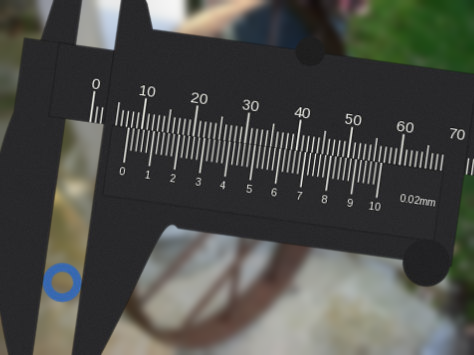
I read 7.5 mm
